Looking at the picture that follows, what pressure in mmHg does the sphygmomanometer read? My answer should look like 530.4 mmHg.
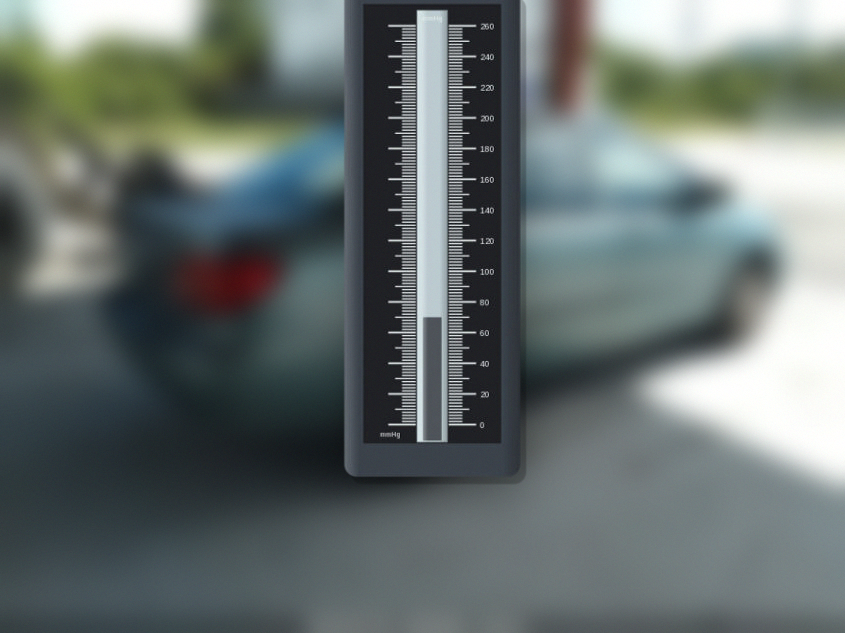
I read 70 mmHg
